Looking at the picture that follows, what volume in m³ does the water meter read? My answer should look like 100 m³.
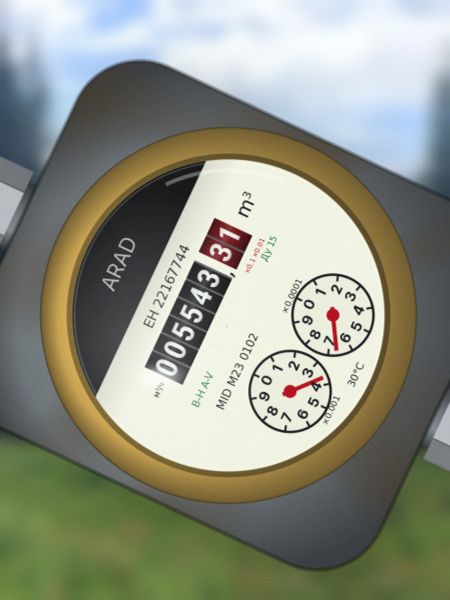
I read 5543.3136 m³
